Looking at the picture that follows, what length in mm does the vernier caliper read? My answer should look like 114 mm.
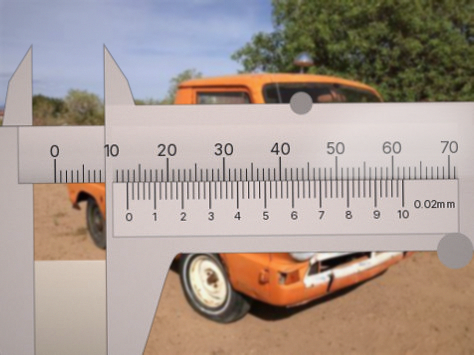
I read 12.8 mm
